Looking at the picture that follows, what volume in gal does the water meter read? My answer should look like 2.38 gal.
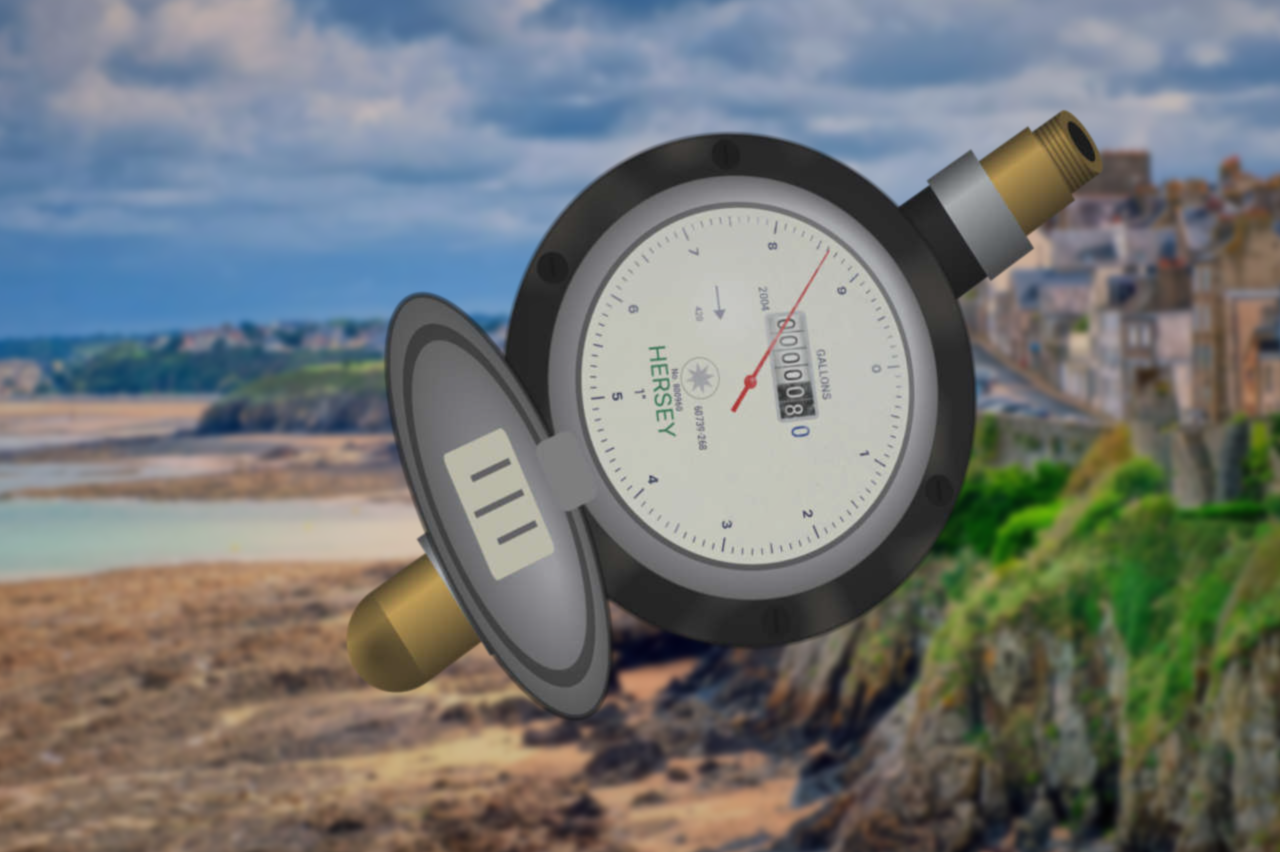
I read 78.6 gal
